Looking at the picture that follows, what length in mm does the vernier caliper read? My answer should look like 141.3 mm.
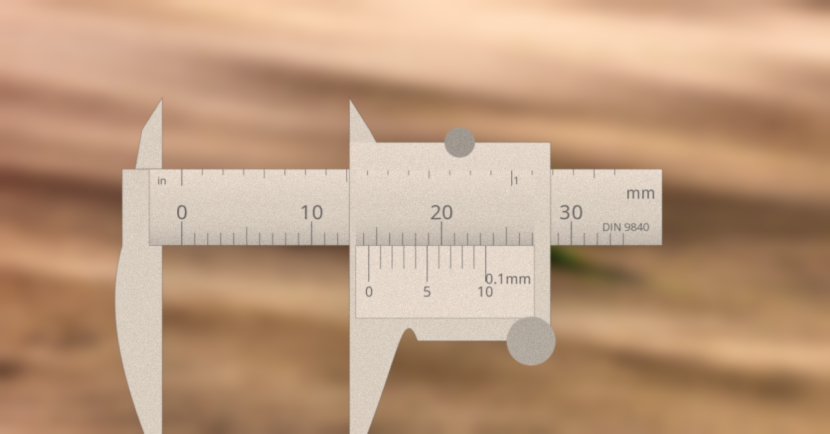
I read 14.4 mm
